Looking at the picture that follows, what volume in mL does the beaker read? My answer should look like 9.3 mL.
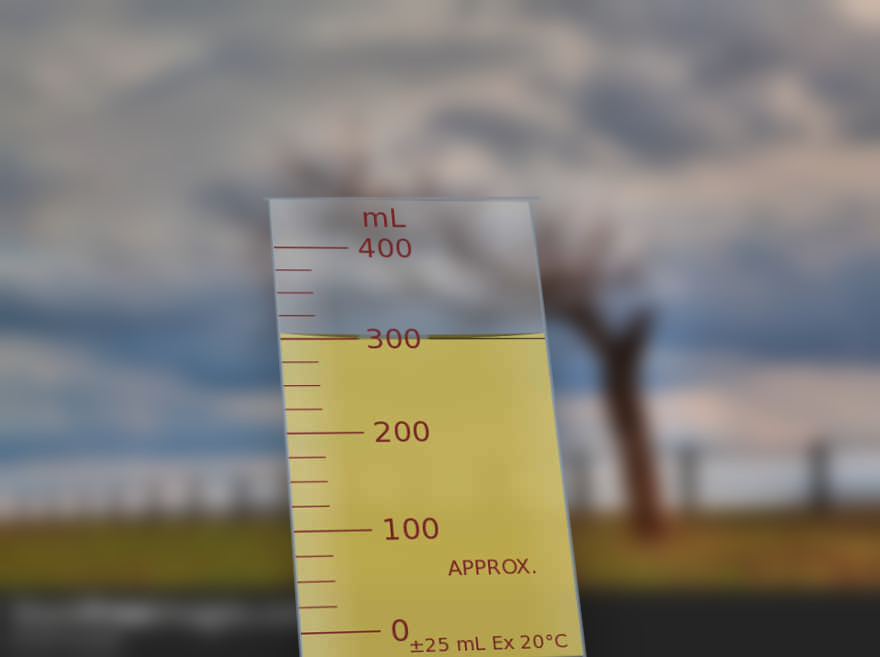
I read 300 mL
